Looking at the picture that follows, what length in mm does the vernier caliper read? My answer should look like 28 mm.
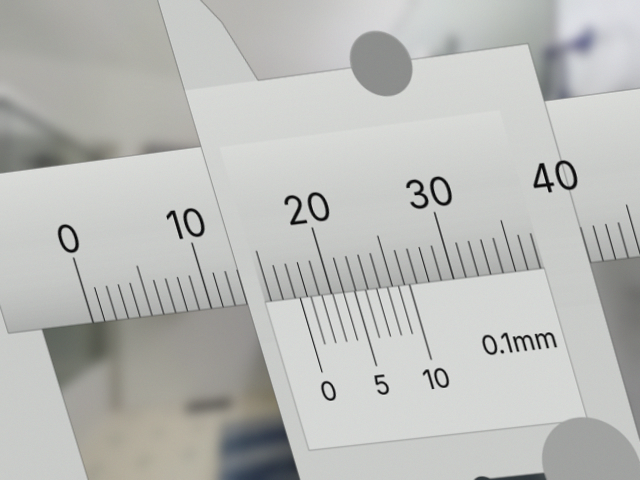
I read 17.4 mm
